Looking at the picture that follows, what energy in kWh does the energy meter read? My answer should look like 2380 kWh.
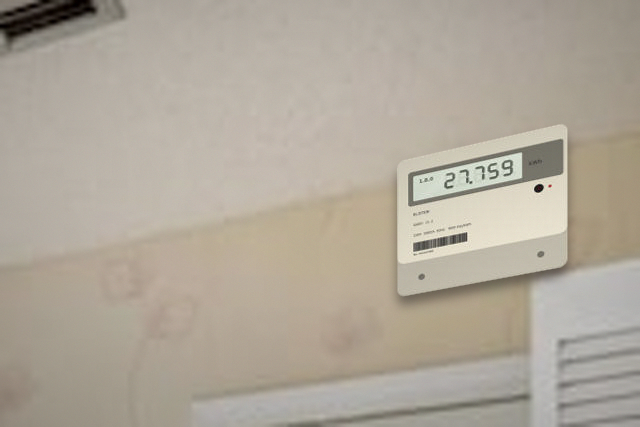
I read 27.759 kWh
